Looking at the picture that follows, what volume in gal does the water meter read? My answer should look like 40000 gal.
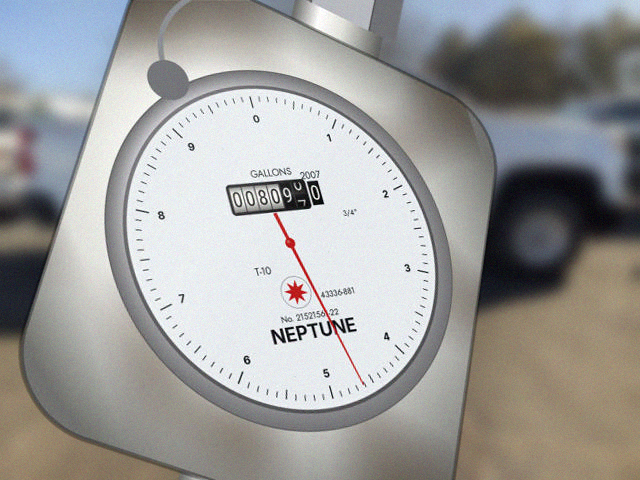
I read 80964.6 gal
